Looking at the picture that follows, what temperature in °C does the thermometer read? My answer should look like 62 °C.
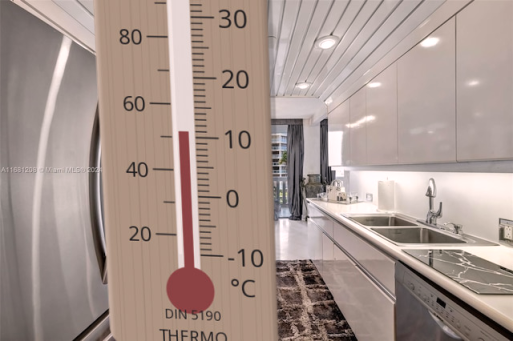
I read 11 °C
